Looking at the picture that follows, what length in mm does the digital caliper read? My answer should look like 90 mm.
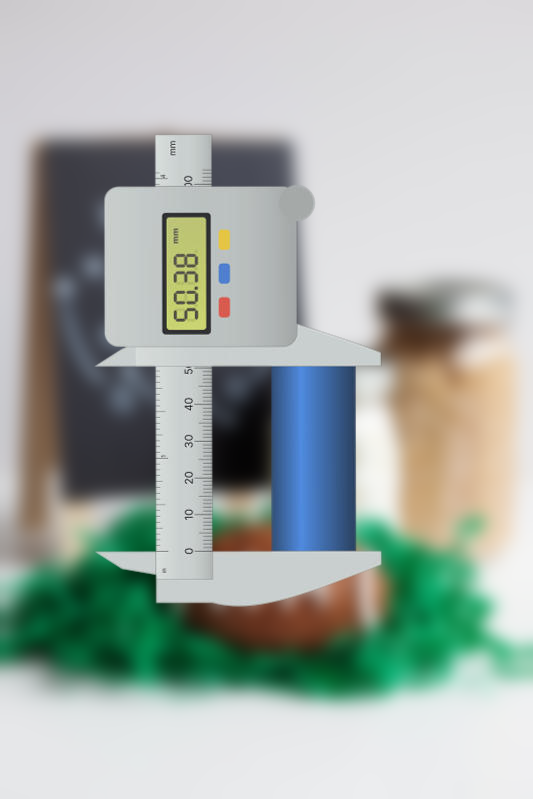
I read 50.38 mm
